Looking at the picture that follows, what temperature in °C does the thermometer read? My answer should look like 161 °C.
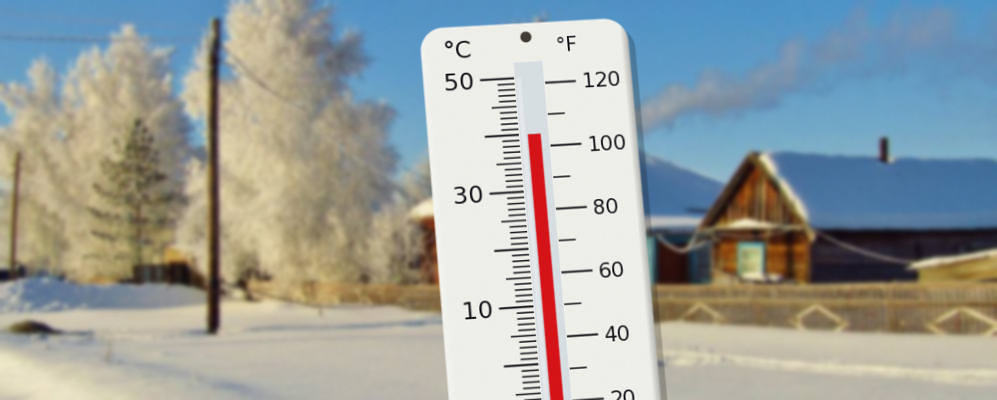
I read 40 °C
